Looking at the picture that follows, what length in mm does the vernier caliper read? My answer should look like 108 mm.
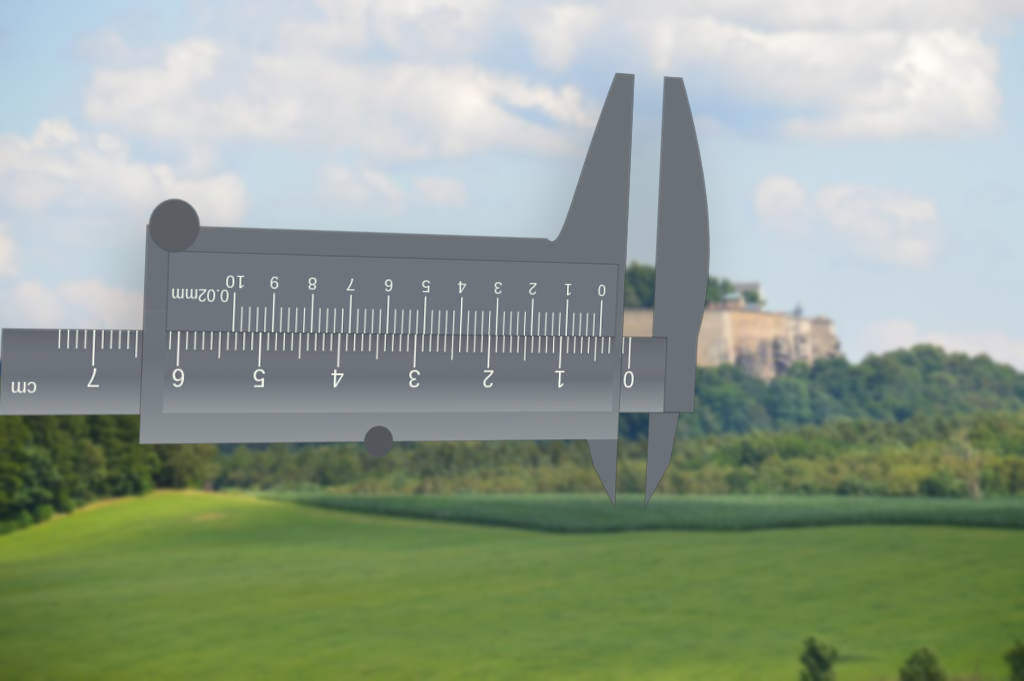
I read 4.4 mm
